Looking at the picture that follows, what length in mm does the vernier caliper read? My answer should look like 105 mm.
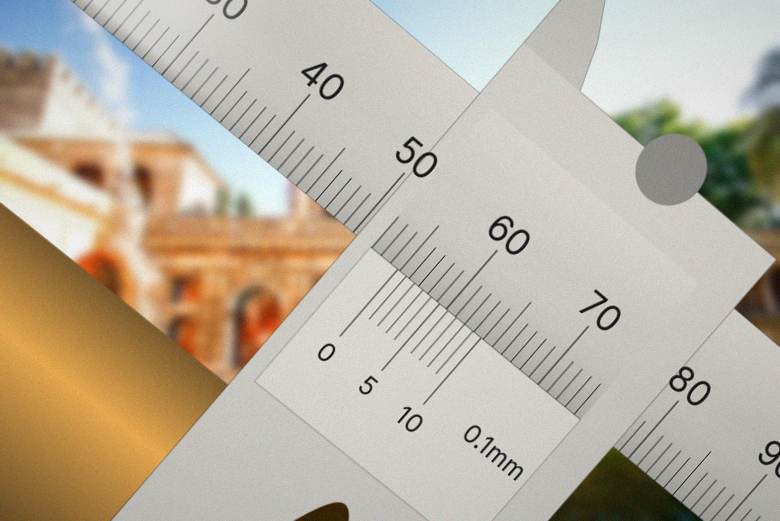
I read 54.8 mm
